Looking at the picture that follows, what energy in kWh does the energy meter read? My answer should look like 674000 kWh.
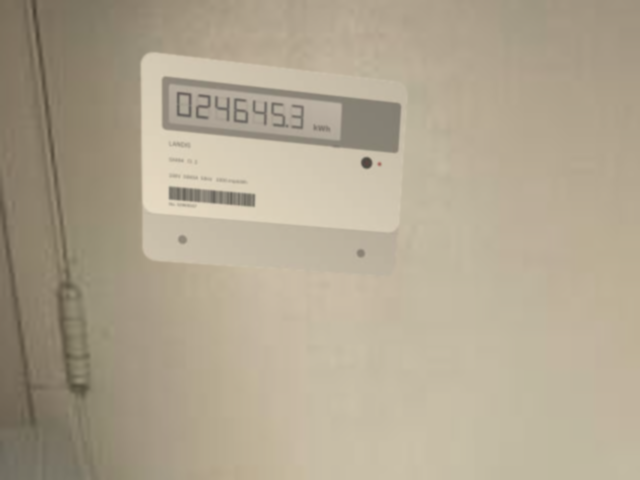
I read 24645.3 kWh
